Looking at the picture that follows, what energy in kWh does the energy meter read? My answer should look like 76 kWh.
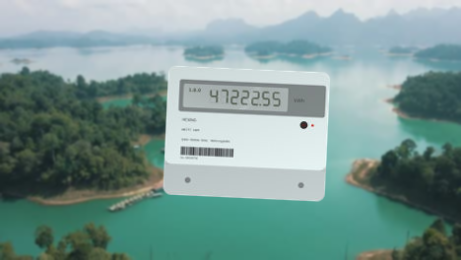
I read 47222.55 kWh
